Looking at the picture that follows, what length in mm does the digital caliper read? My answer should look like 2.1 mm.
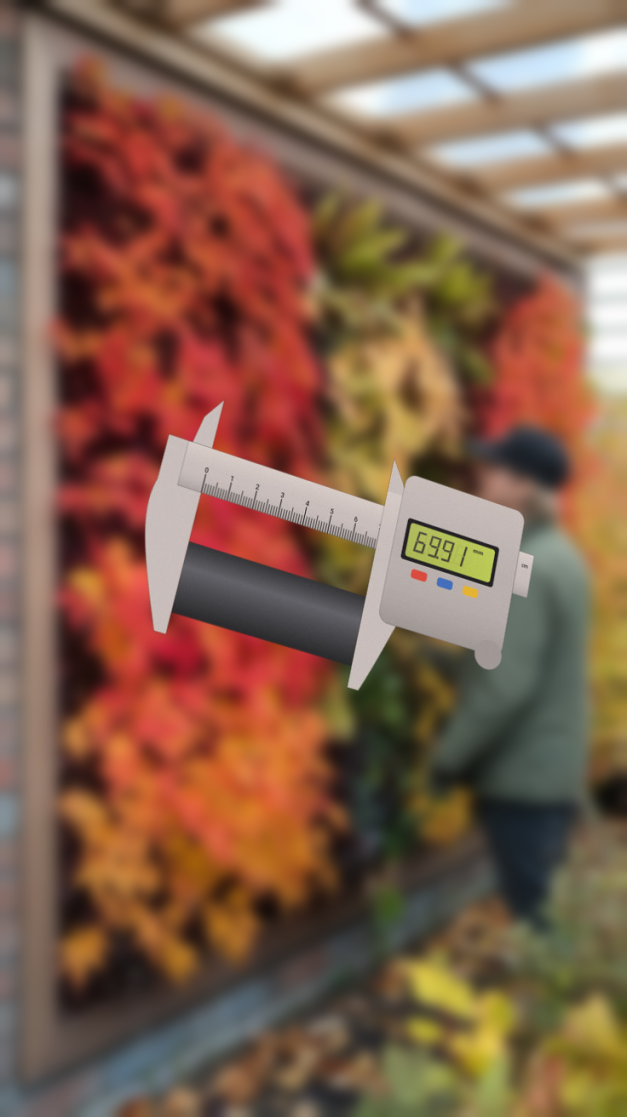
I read 69.91 mm
